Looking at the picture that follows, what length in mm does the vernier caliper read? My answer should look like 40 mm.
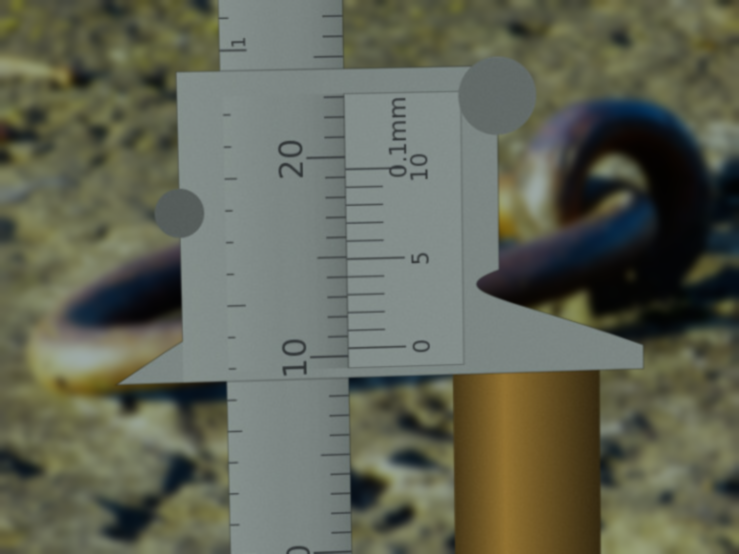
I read 10.4 mm
